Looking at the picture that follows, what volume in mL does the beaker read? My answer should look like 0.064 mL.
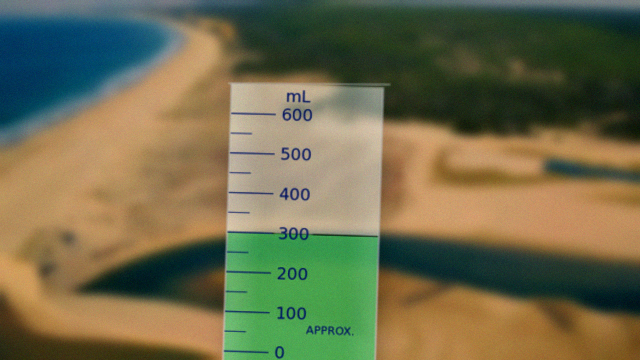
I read 300 mL
